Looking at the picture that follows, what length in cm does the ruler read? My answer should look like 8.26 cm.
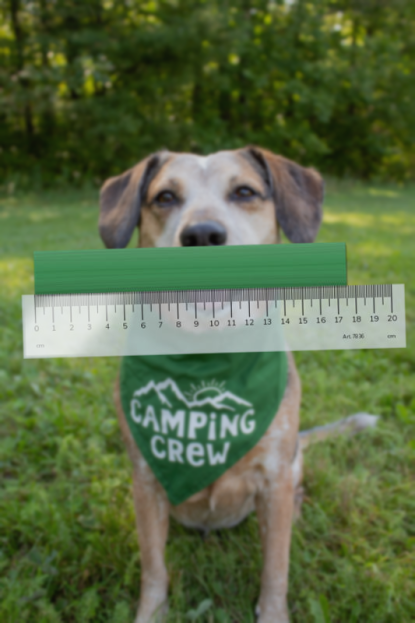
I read 17.5 cm
